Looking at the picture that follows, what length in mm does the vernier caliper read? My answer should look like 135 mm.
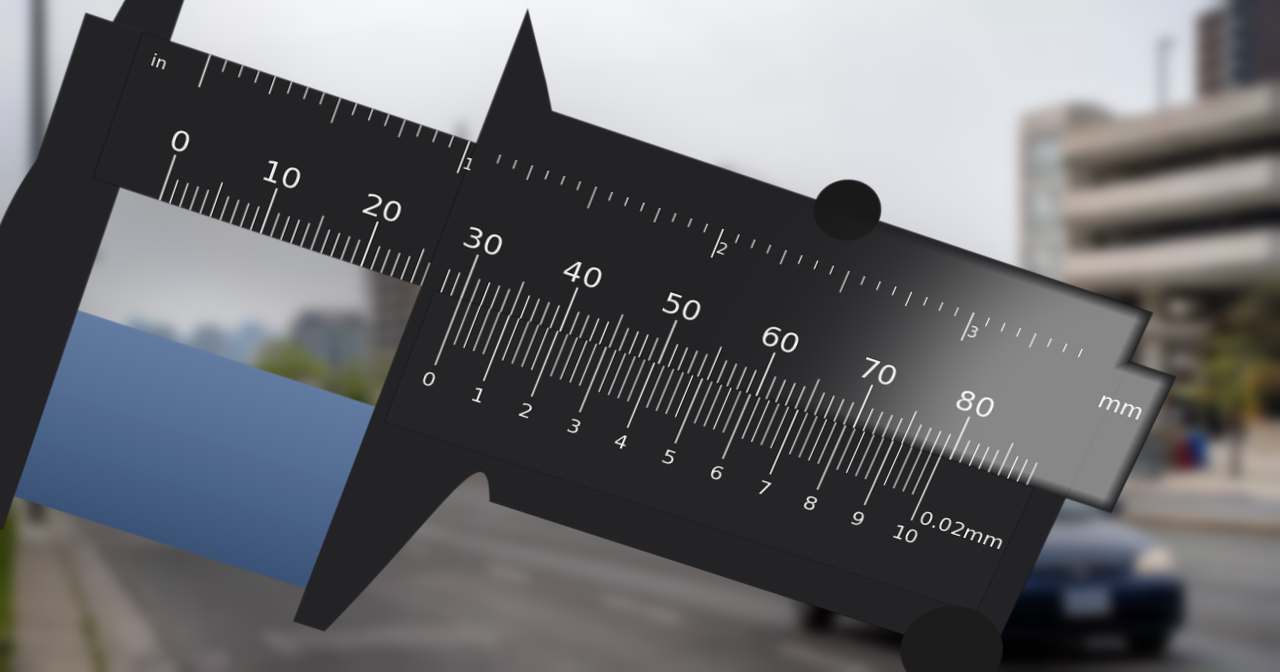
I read 30.0 mm
